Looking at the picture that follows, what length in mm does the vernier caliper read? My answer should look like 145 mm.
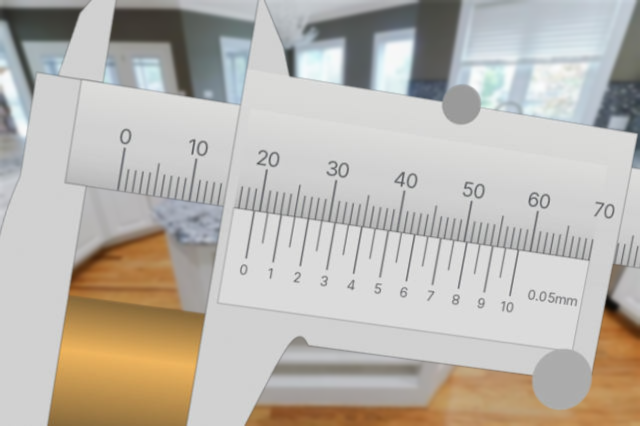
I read 19.2 mm
